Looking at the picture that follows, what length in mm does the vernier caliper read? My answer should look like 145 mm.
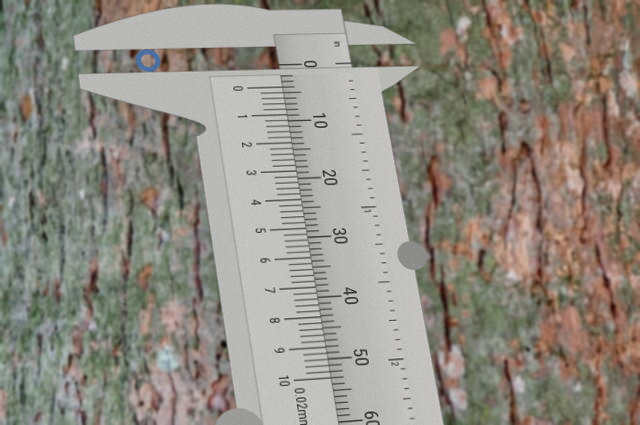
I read 4.0 mm
